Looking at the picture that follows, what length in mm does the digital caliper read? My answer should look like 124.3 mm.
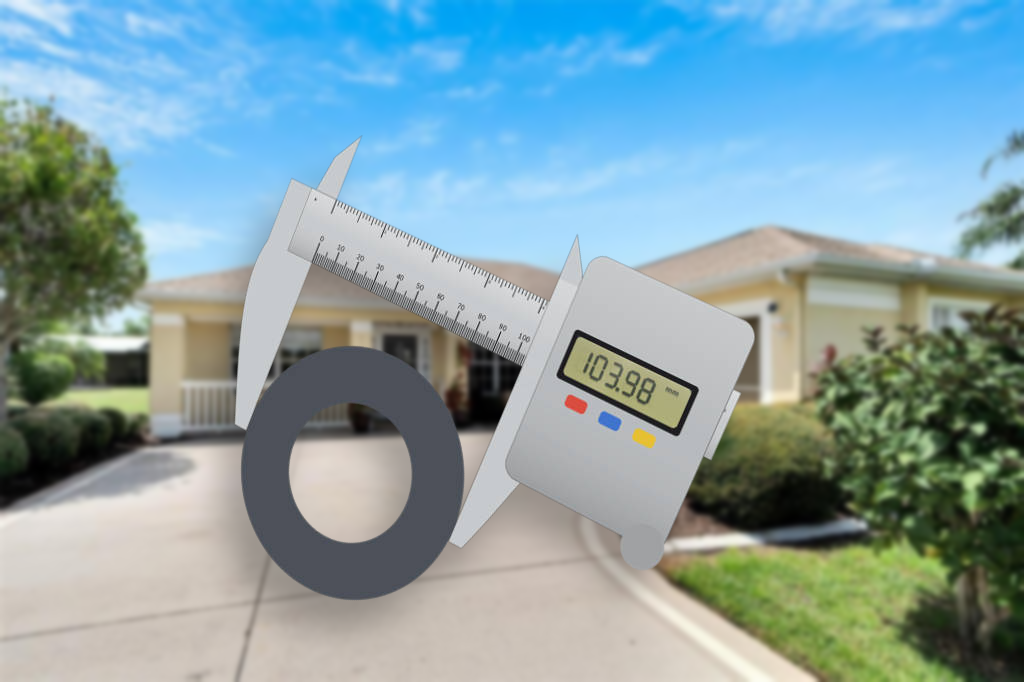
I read 103.98 mm
